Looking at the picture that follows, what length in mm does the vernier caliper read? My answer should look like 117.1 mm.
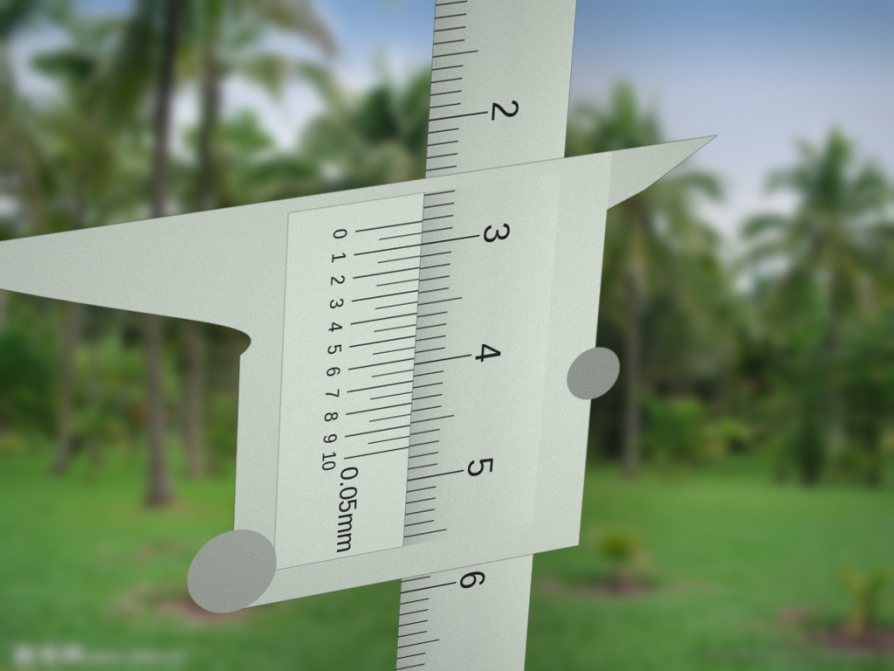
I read 28.1 mm
